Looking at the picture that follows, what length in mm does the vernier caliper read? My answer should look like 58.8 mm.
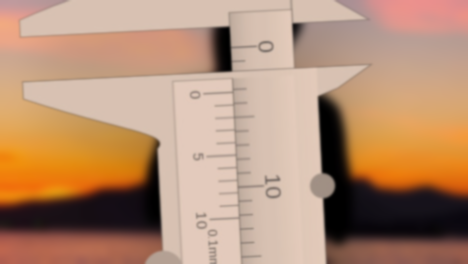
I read 3.2 mm
